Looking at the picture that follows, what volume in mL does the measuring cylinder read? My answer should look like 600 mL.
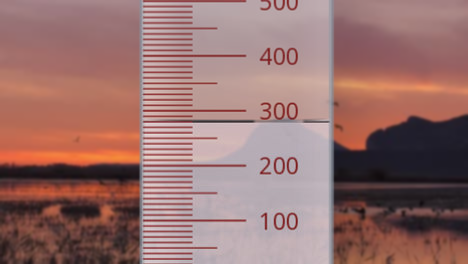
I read 280 mL
